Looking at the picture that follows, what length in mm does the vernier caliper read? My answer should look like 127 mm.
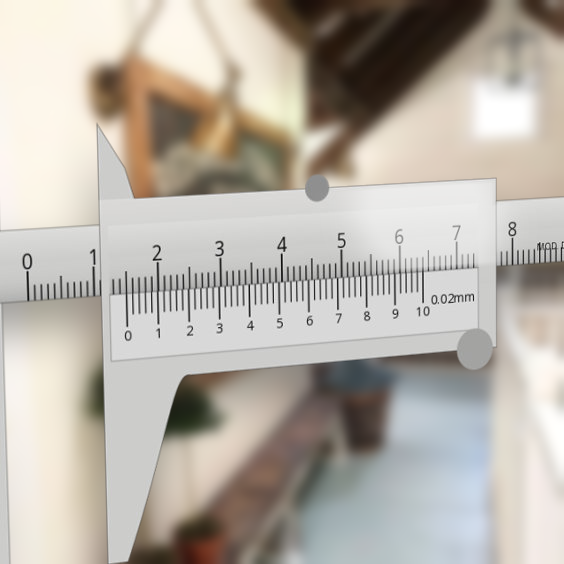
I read 15.0 mm
